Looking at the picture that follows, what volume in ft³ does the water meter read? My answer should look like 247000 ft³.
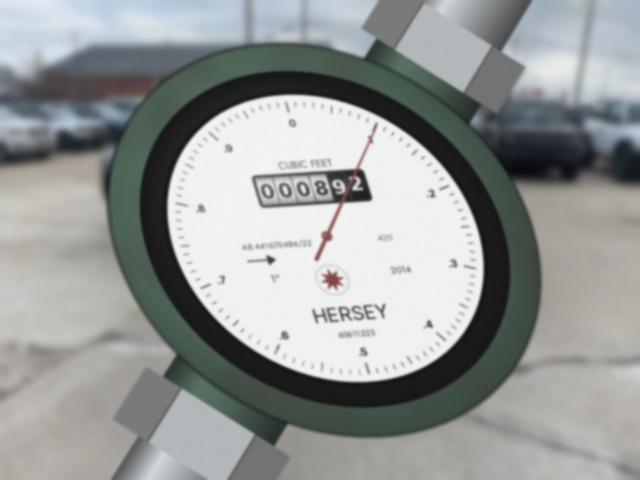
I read 892.10 ft³
